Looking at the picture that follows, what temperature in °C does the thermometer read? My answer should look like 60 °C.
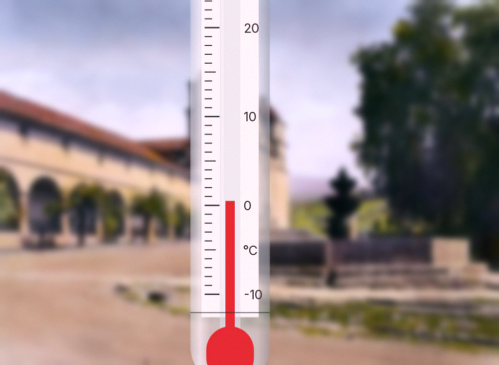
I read 0.5 °C
